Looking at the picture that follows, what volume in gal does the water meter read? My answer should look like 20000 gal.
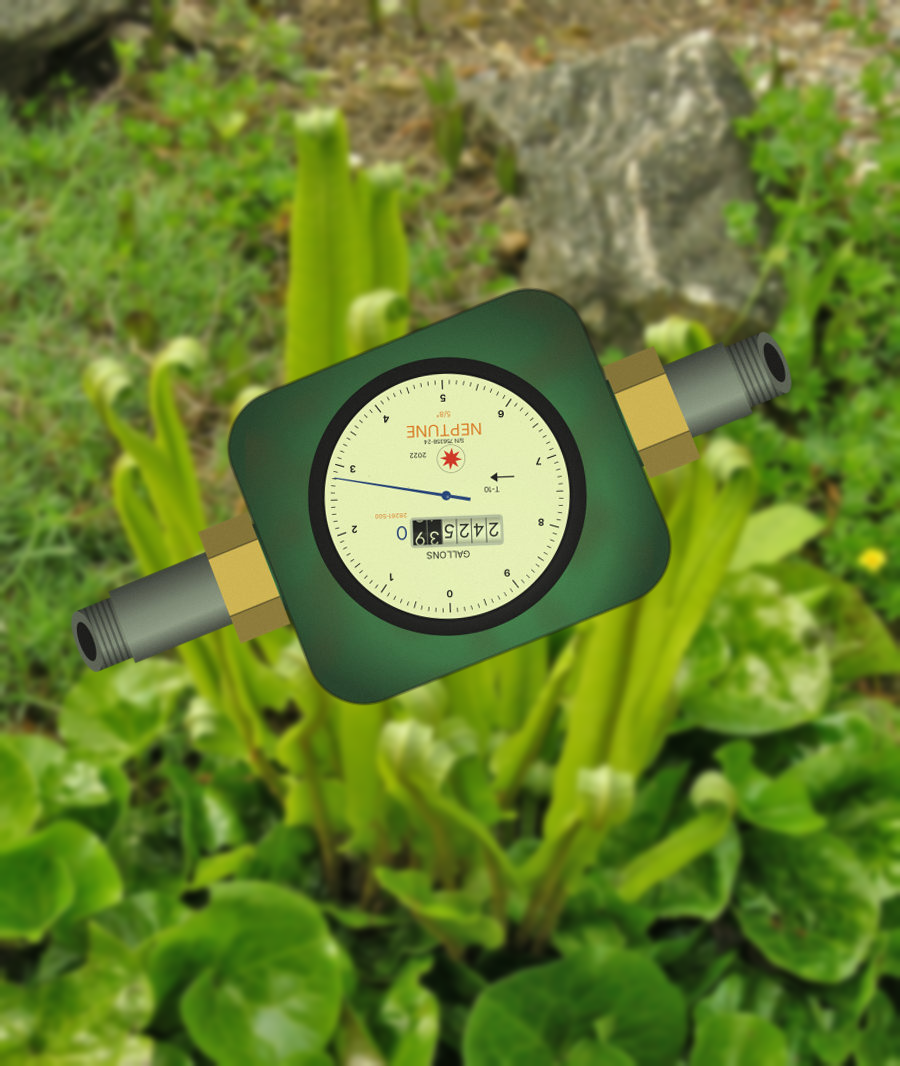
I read 2425392.8 gal
